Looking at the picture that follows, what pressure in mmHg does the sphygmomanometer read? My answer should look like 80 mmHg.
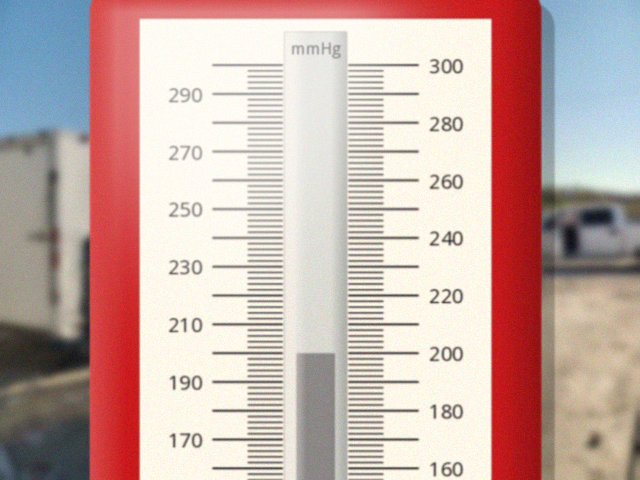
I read 200 mmHg
